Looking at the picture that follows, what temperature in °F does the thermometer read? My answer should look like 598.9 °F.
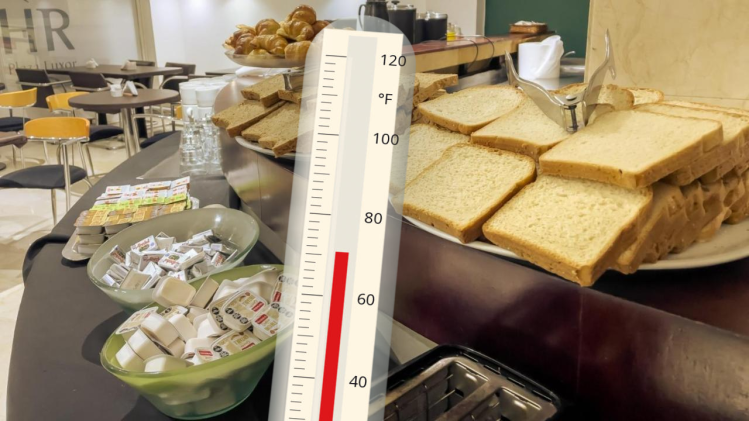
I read 71 °F
